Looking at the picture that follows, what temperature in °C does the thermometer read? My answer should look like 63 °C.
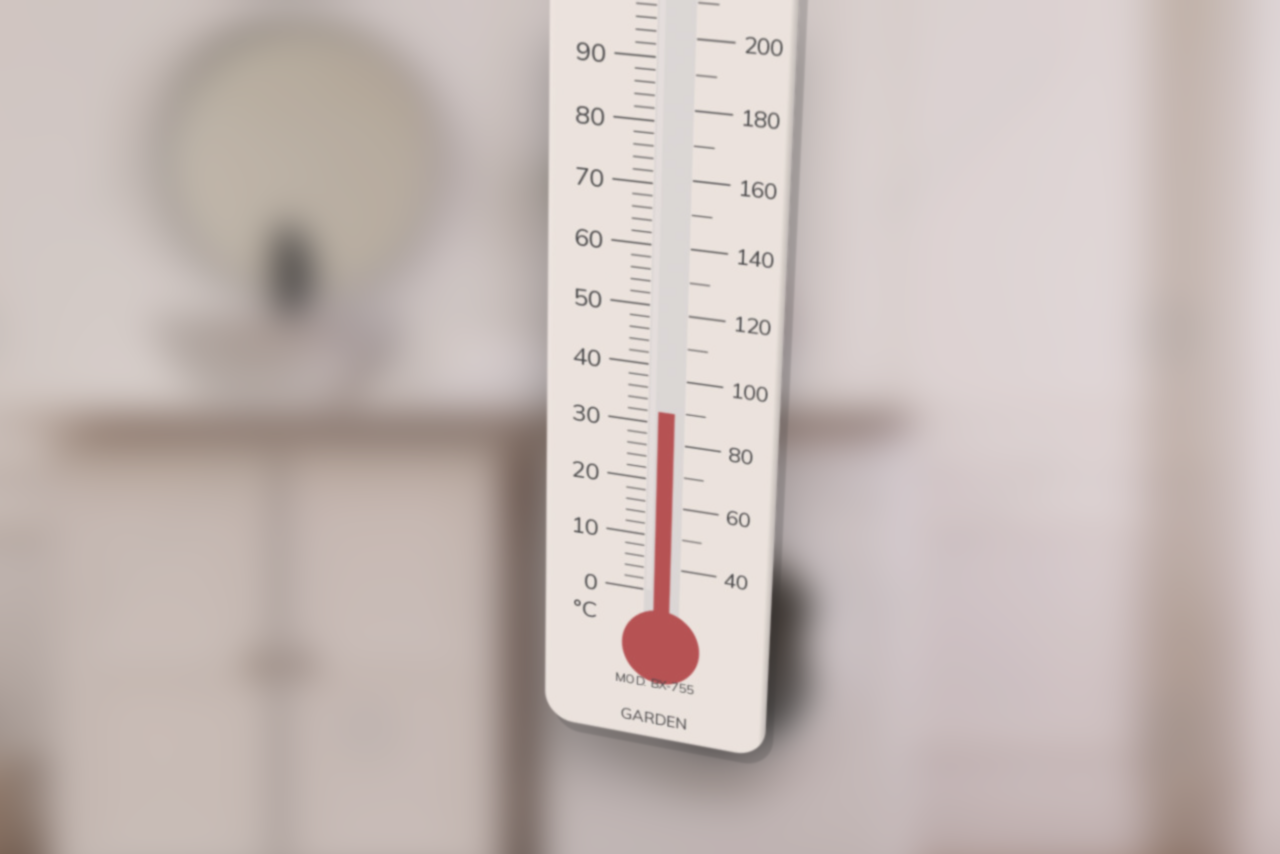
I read 32 °C
